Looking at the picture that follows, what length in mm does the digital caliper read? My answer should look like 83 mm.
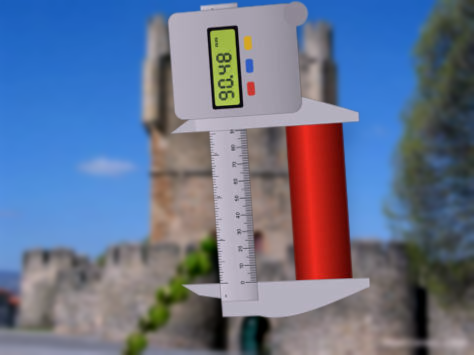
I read 90.48 mm
